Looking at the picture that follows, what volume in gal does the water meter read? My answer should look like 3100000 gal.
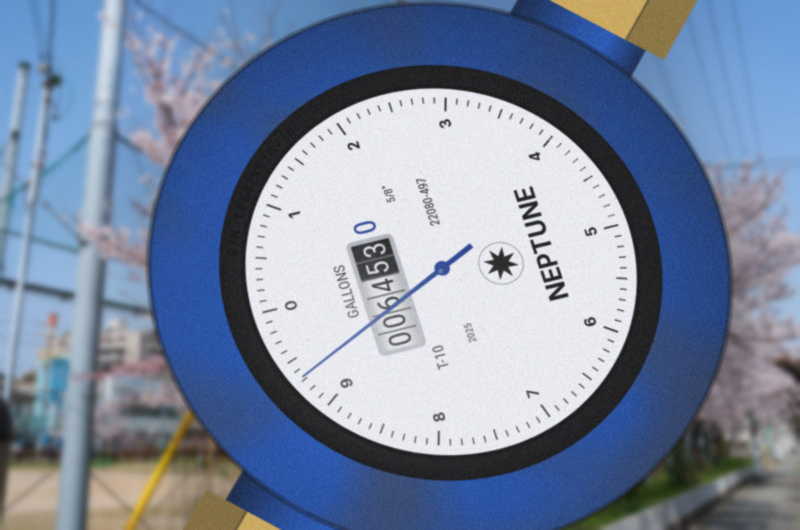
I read 64529.3 gal
